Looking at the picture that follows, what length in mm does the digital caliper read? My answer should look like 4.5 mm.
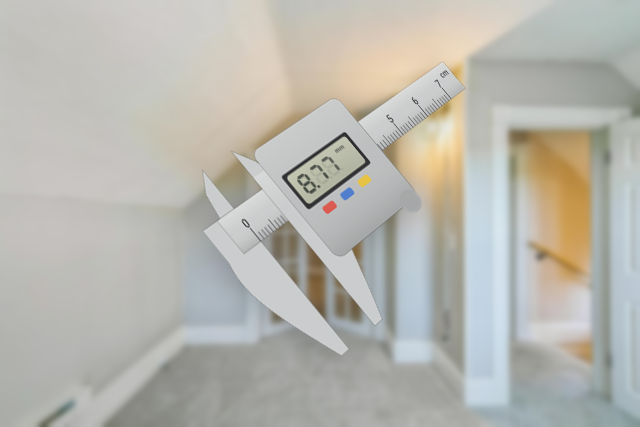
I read 8.77 mm
